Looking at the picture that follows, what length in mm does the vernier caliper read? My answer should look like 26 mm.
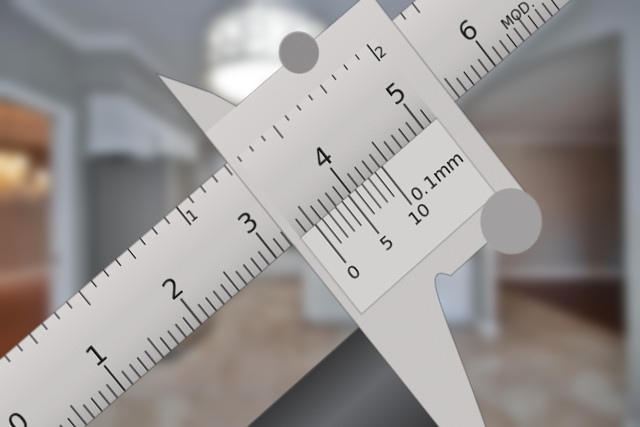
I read 35.2 mm
